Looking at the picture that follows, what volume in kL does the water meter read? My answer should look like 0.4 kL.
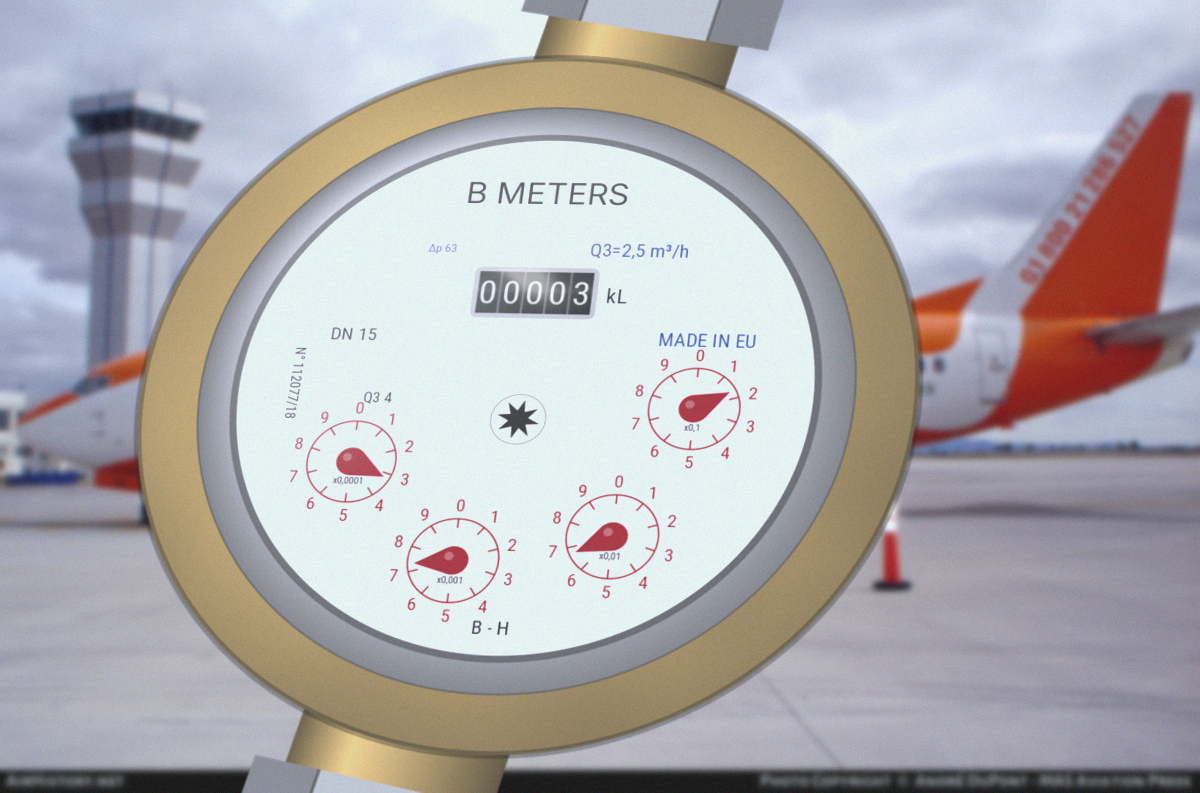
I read 3.1673 kL
